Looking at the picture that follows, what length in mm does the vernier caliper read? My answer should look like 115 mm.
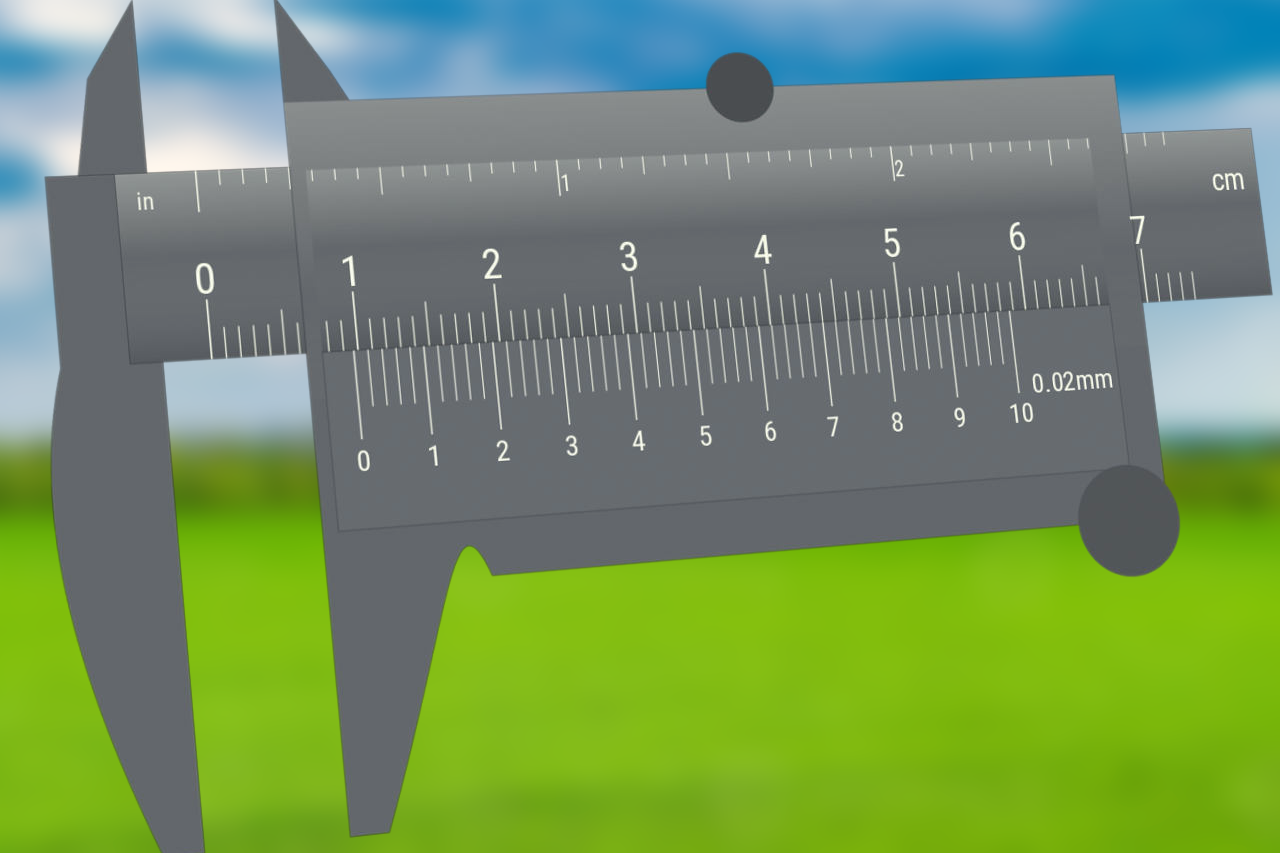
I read 9.7 mm
